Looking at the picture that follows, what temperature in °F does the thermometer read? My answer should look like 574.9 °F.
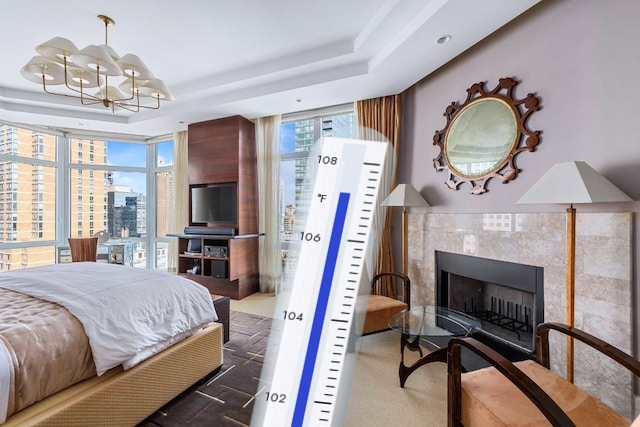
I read 107.2 °F
